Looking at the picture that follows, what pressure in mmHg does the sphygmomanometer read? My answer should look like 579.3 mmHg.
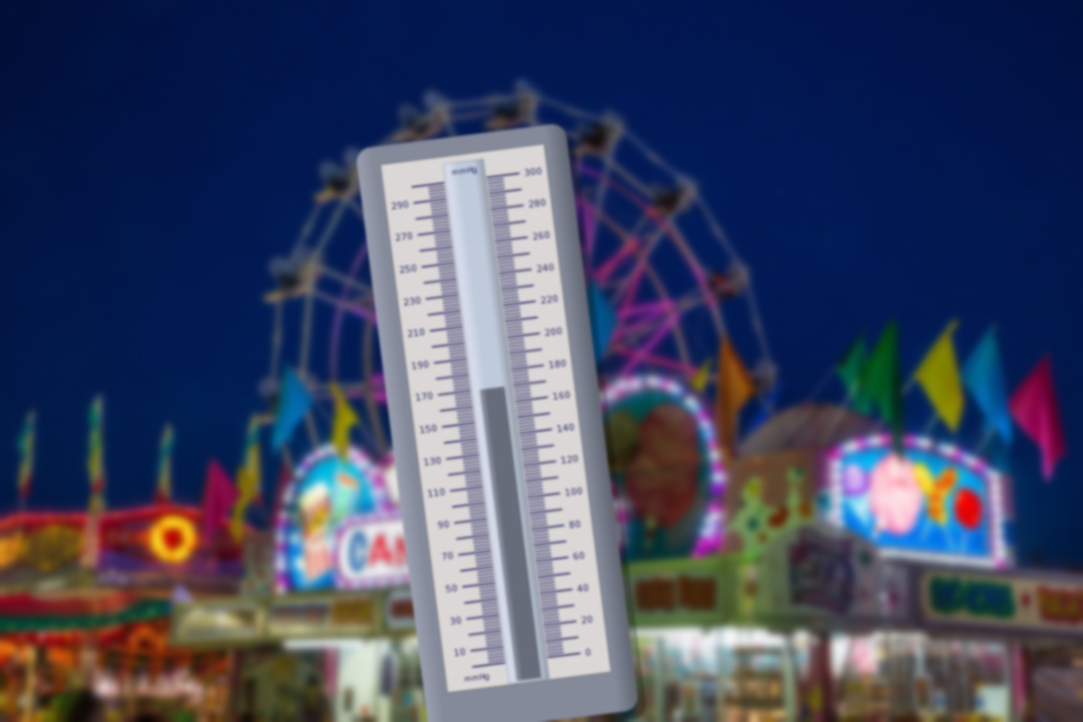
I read 170 mmHg
